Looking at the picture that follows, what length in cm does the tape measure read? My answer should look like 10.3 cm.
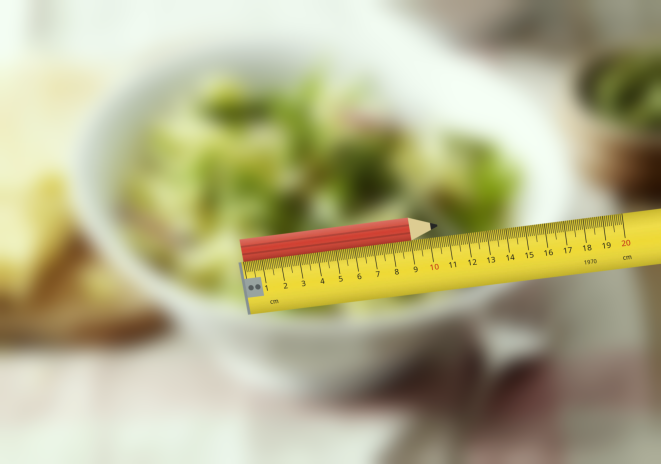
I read 10.5 cm
